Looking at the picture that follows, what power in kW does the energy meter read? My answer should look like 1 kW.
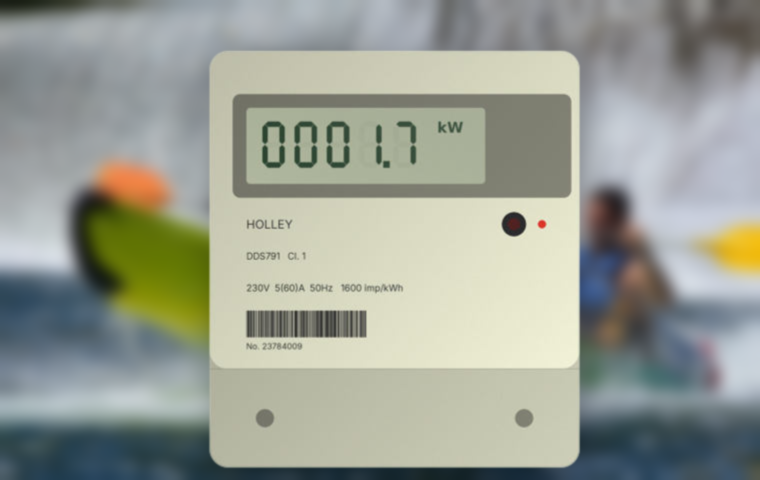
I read 1.7 kW
